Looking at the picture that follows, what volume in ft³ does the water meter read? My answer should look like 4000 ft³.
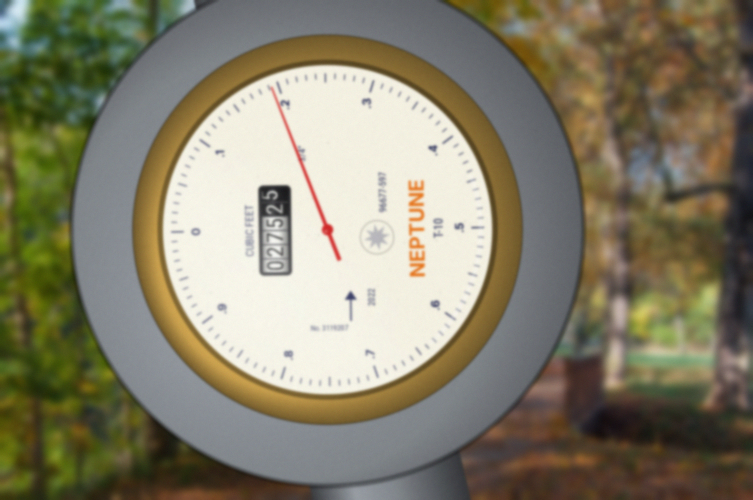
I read 27525.19 ft³
